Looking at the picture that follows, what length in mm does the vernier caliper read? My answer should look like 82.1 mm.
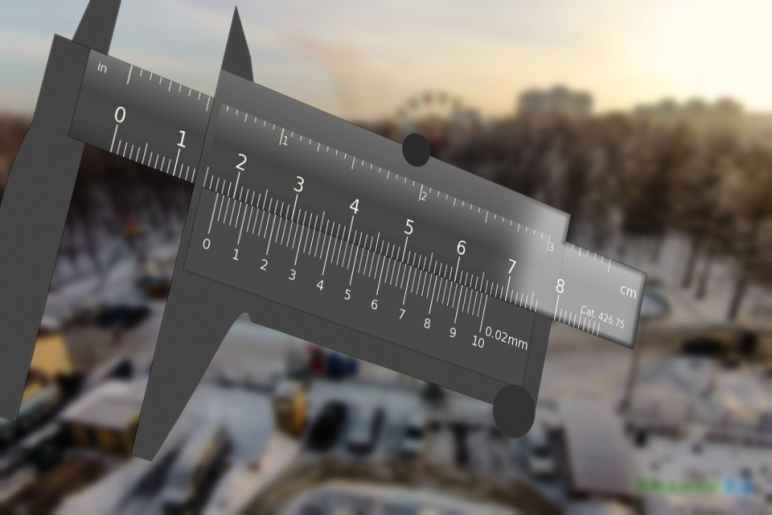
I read 17.4 mm
